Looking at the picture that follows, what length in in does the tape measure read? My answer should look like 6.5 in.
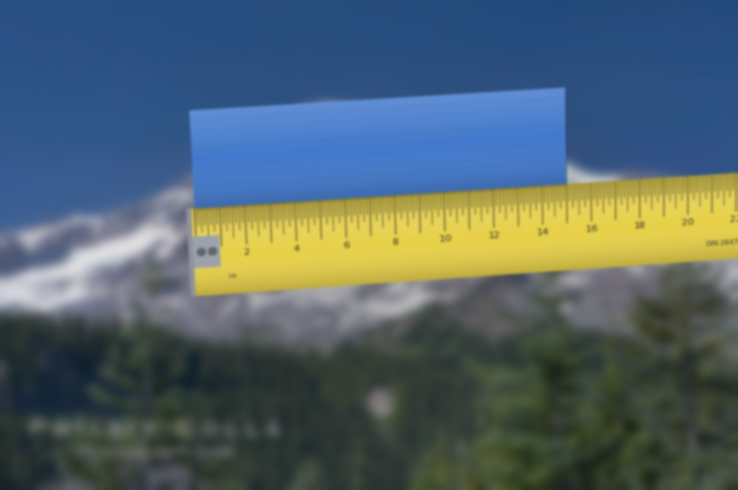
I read 15 in
